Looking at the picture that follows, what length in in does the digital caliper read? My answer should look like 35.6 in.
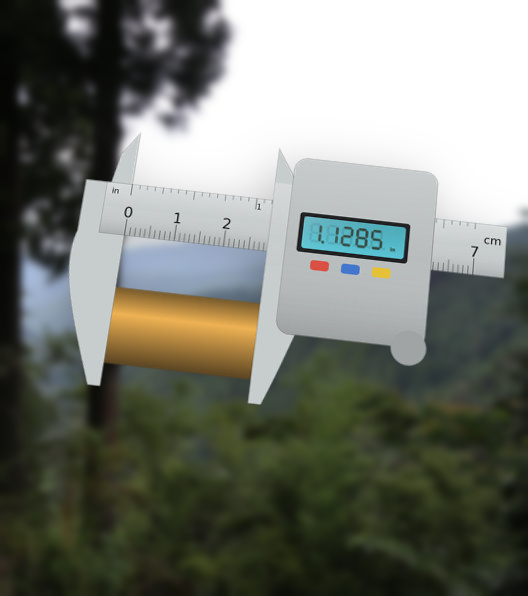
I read 1.1285 in
